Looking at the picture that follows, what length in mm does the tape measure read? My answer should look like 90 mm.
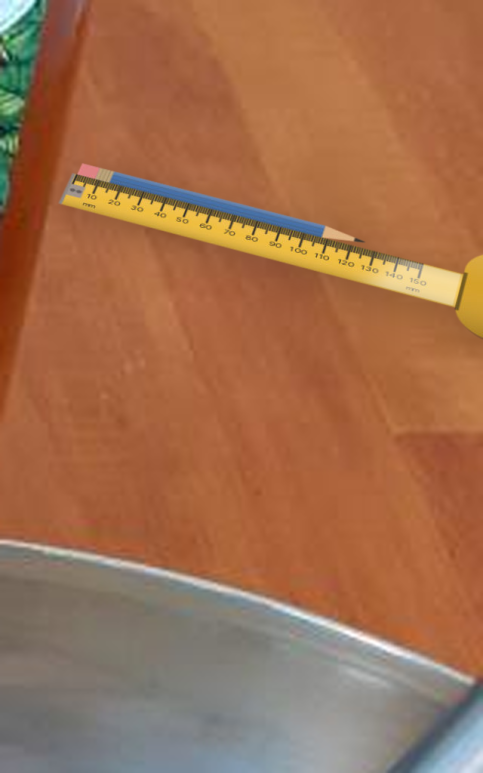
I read 125 mm
